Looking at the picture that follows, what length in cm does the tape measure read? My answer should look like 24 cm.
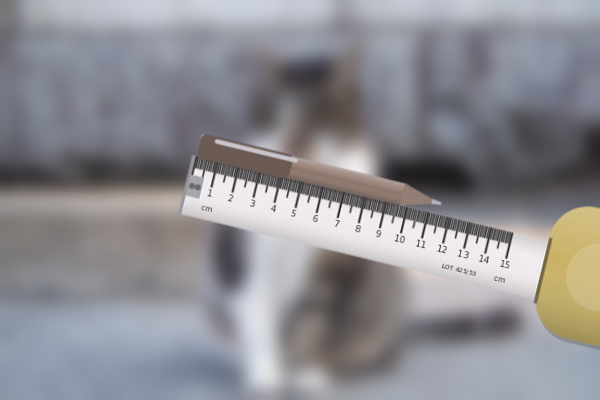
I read 11.5 cm
